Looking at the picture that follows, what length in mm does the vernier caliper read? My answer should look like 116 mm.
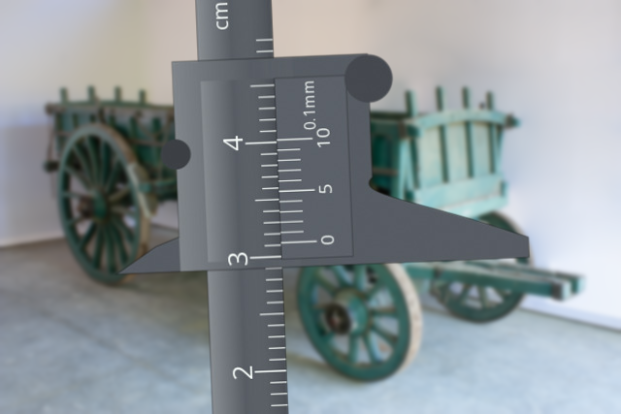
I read 31.2 mm
